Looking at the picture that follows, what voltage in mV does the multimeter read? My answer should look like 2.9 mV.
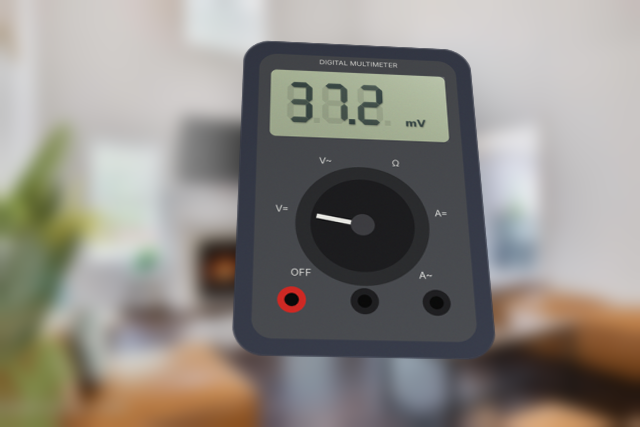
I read 37.2 mV
